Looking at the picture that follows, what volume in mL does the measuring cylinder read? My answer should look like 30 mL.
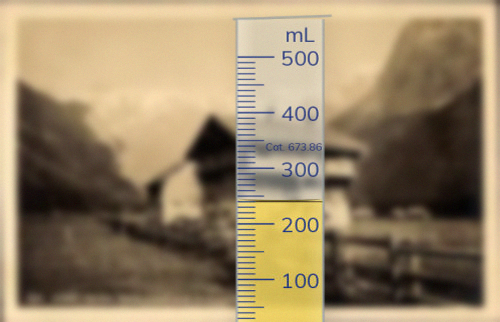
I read 240 mL
